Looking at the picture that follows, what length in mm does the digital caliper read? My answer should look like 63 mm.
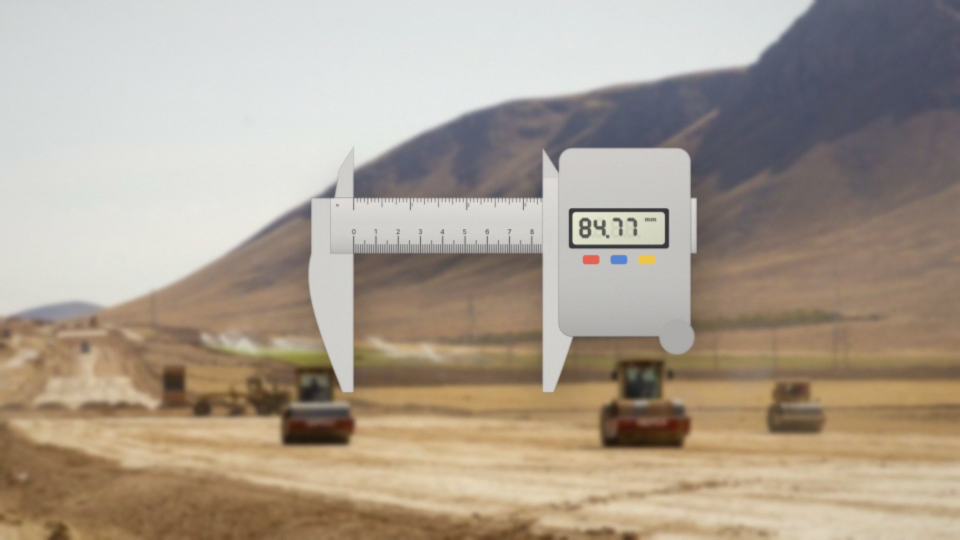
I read 84.77 mm
